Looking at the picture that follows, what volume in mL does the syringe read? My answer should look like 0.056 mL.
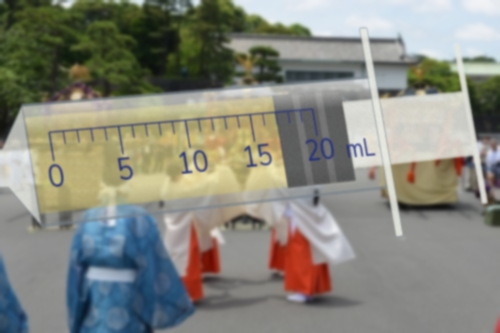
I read 17 mL
